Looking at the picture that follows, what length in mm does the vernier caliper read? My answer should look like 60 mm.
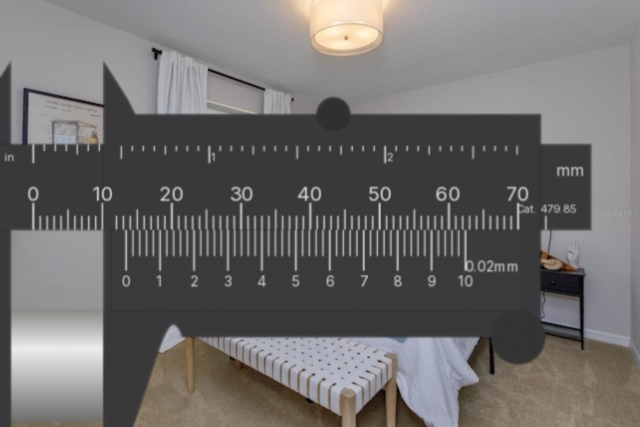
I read 13.4 mm
